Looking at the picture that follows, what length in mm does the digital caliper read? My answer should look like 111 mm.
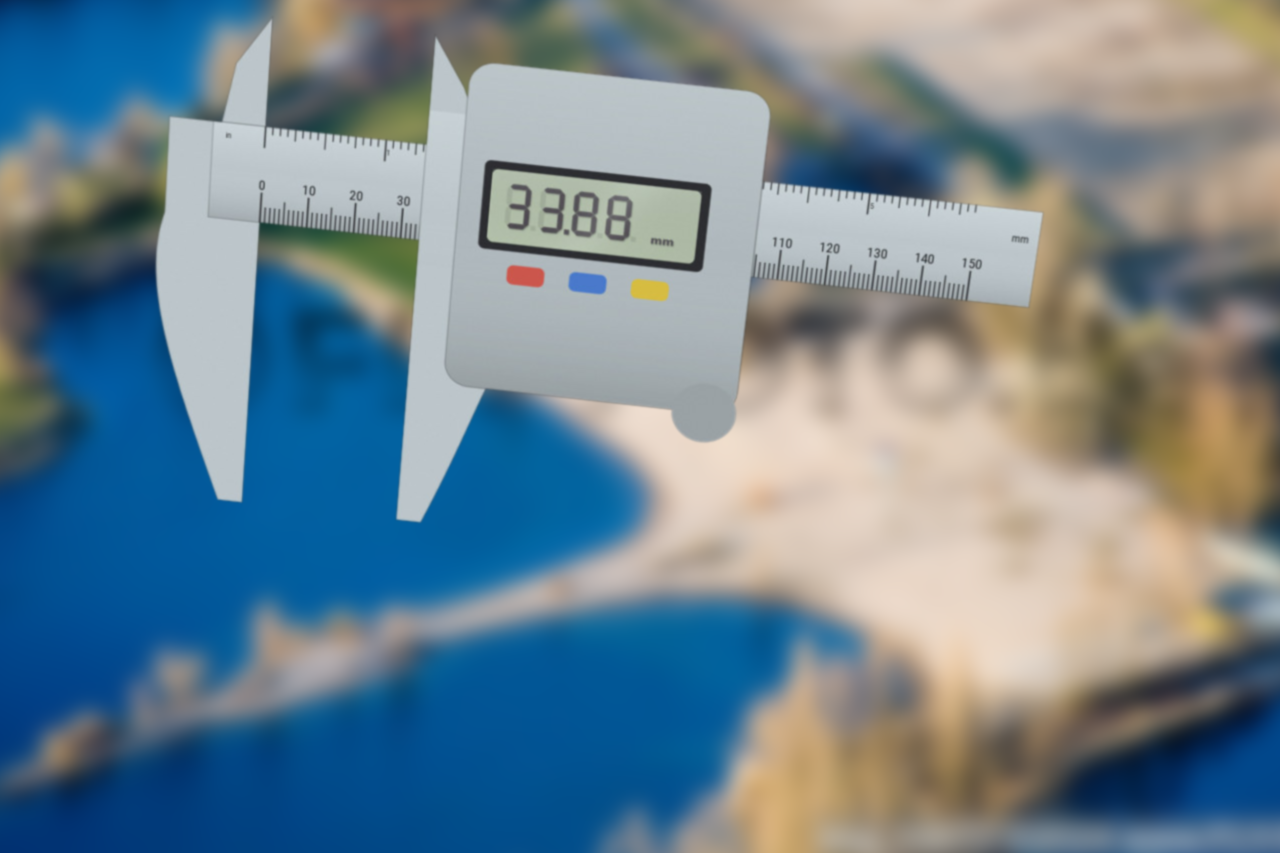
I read 33.88 mm
